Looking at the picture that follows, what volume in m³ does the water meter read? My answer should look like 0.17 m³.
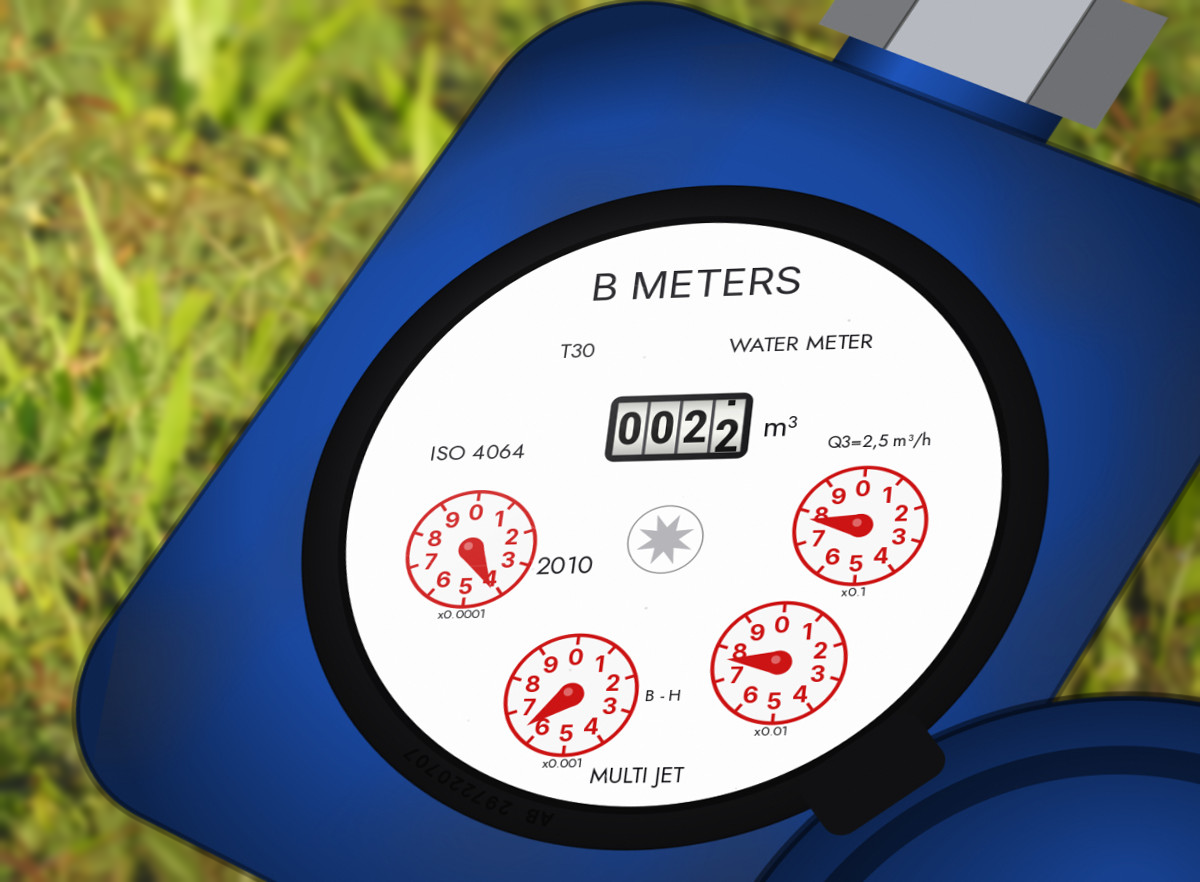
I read 21.7764 m³
